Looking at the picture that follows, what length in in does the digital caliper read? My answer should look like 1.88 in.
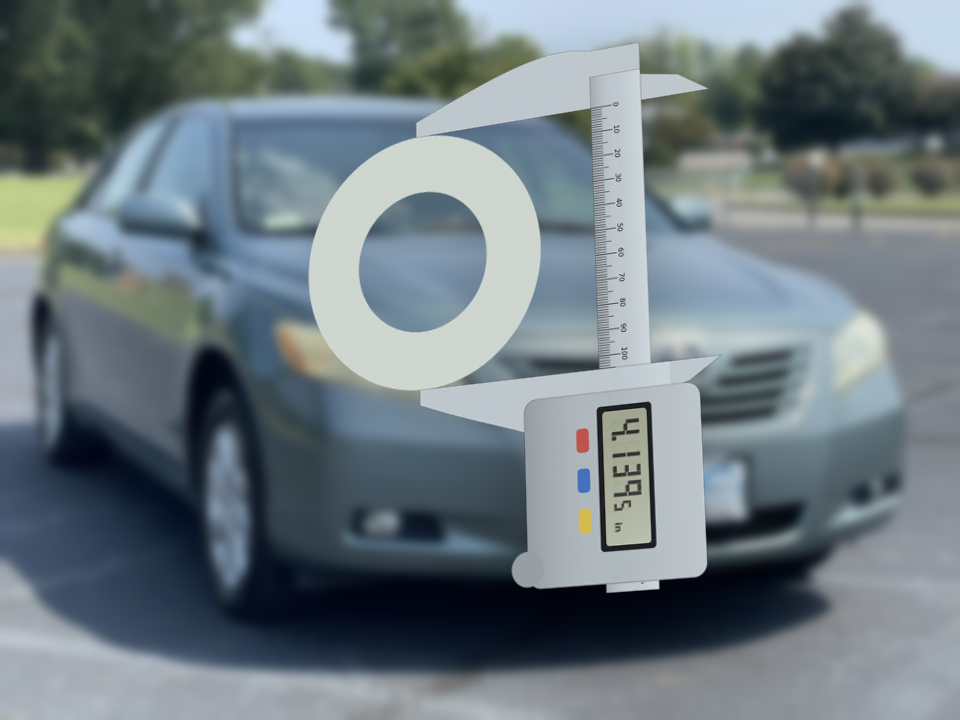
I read 4.1395 in
